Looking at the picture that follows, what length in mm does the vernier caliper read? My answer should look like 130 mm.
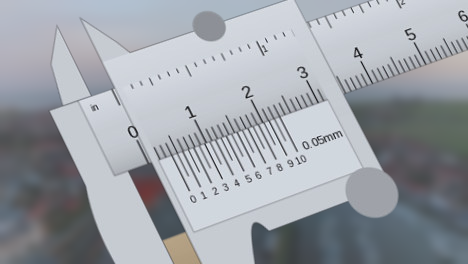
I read 4.0 mm
